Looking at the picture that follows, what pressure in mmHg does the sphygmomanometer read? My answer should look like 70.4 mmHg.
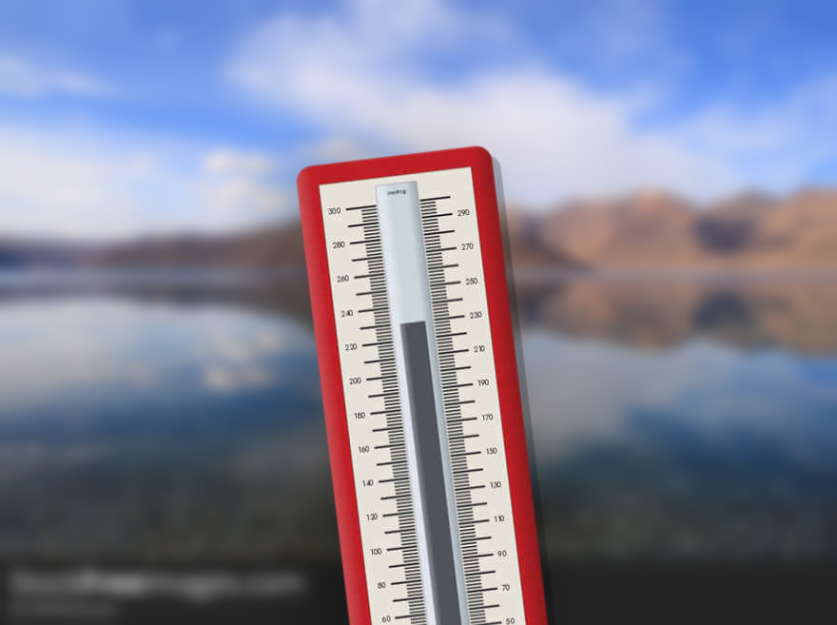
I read 230 mmHg
